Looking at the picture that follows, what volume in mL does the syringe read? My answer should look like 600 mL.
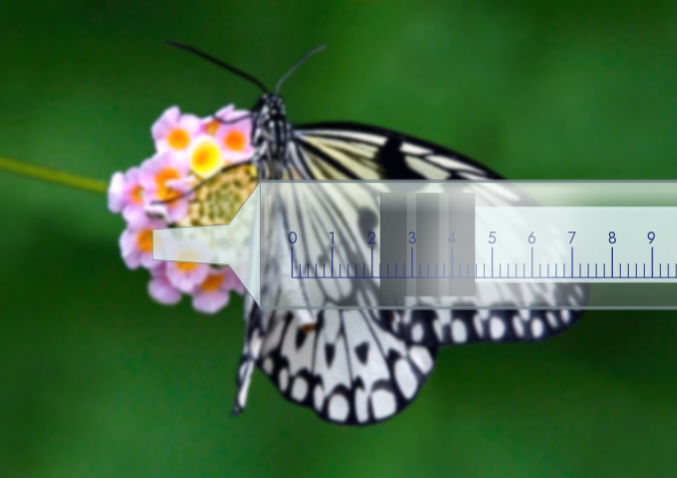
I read 2.2 mL
